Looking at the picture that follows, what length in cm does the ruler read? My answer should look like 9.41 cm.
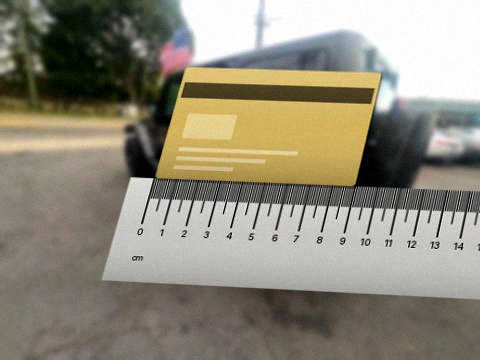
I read 9 cm
